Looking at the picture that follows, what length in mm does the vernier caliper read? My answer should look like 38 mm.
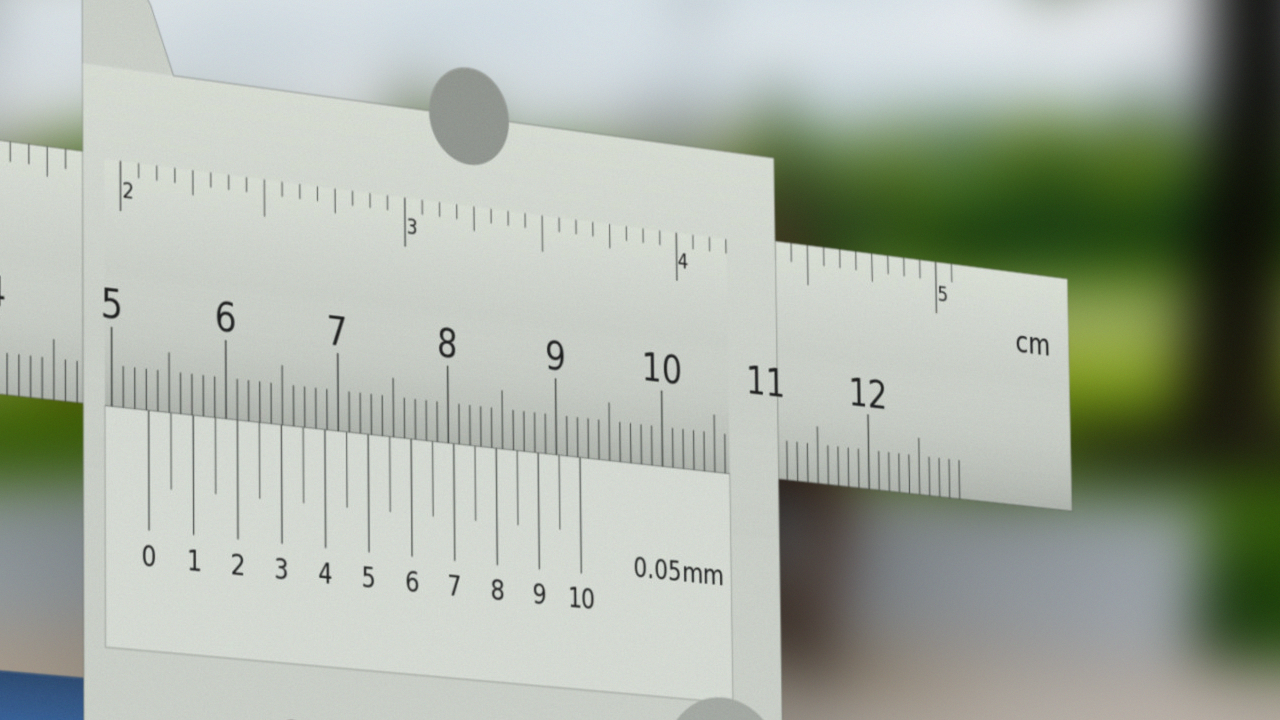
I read 53.2 mm
